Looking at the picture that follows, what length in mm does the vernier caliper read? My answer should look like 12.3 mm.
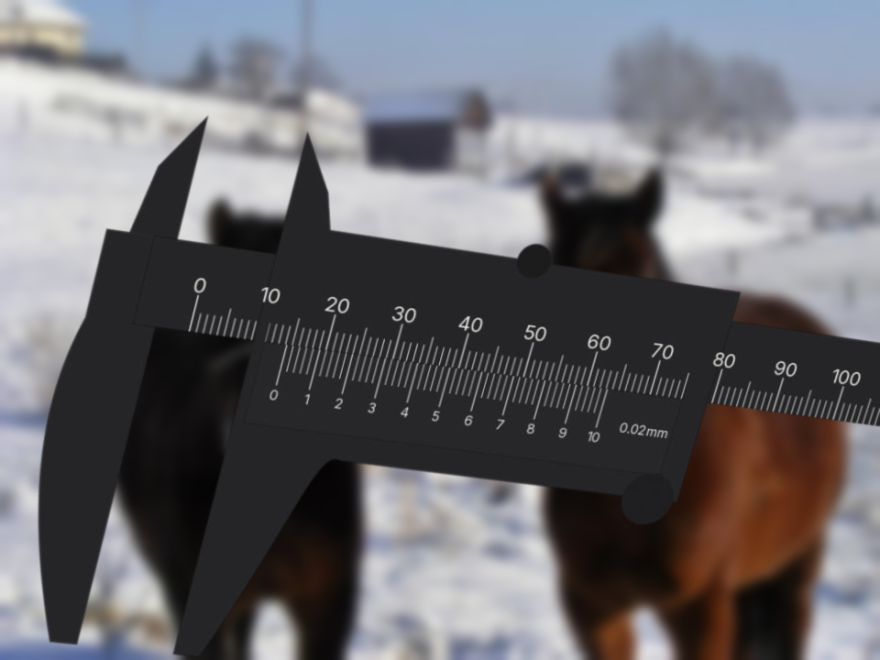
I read 14.2 mm
